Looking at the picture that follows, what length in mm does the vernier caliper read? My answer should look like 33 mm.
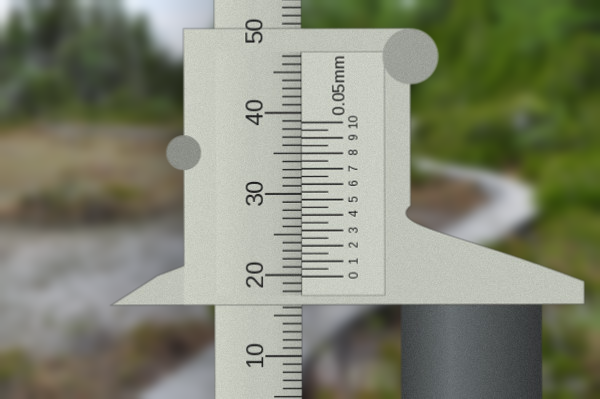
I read 19.8 mm
